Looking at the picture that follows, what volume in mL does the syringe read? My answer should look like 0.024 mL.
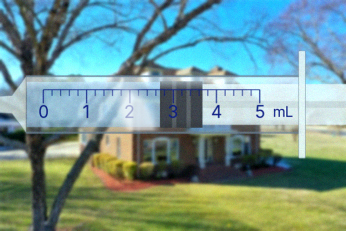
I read 2.7 mL
